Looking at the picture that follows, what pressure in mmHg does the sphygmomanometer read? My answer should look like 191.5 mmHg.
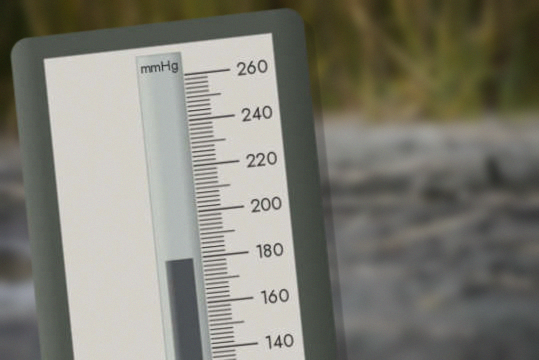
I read 180 mmHg
